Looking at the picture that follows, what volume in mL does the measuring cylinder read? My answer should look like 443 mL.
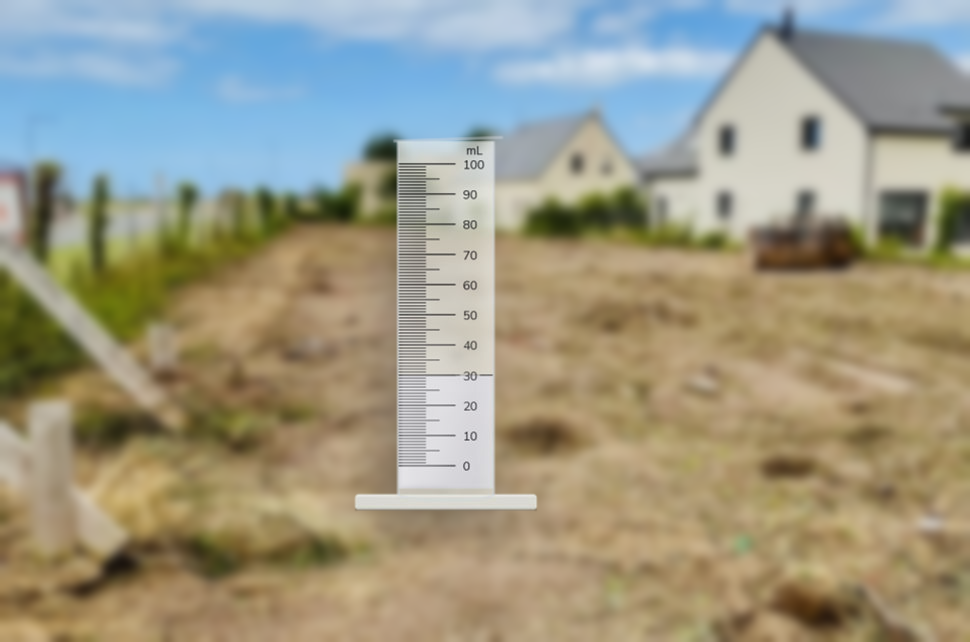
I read 30 mL
